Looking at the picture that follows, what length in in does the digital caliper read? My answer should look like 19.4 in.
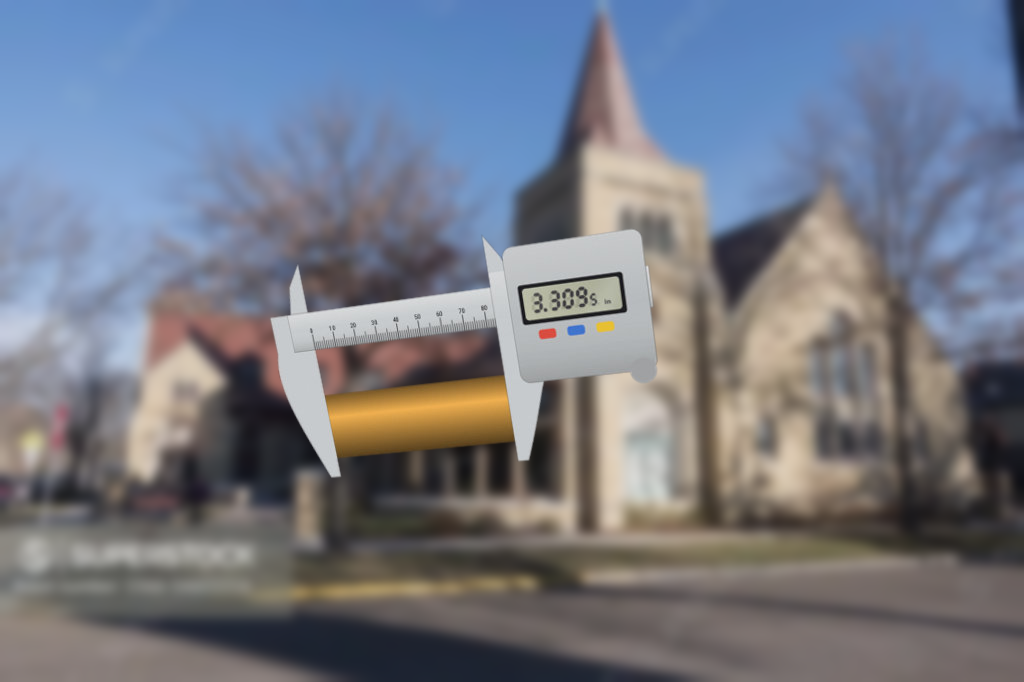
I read 3.3095 in
